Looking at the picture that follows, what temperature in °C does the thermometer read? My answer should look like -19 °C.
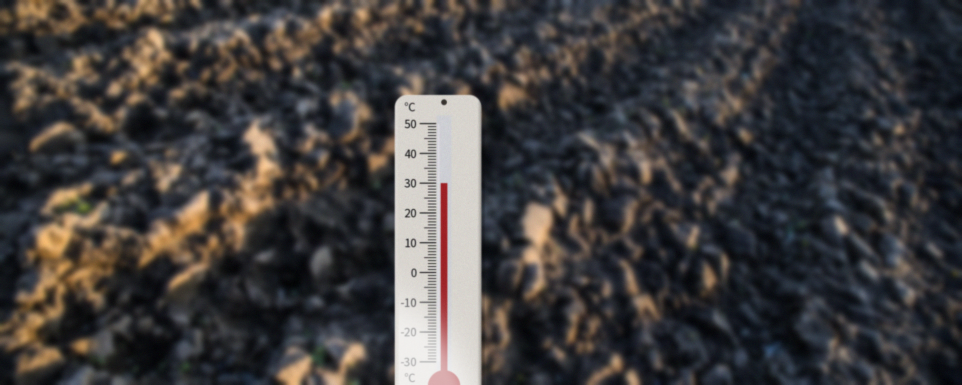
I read 30 °C
